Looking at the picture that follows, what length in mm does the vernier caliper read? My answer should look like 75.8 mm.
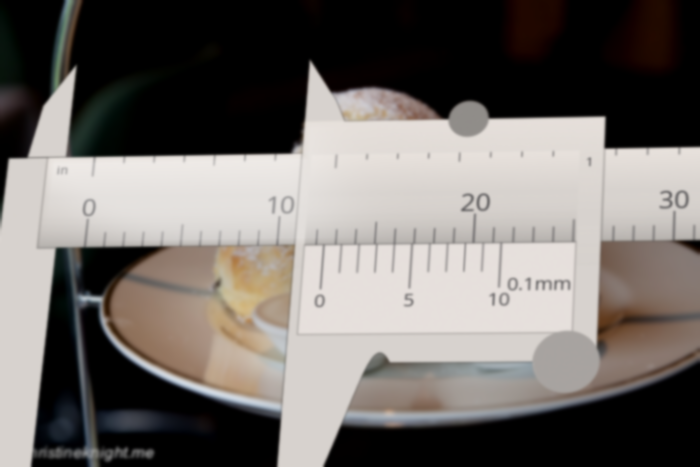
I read 12.4 mm
